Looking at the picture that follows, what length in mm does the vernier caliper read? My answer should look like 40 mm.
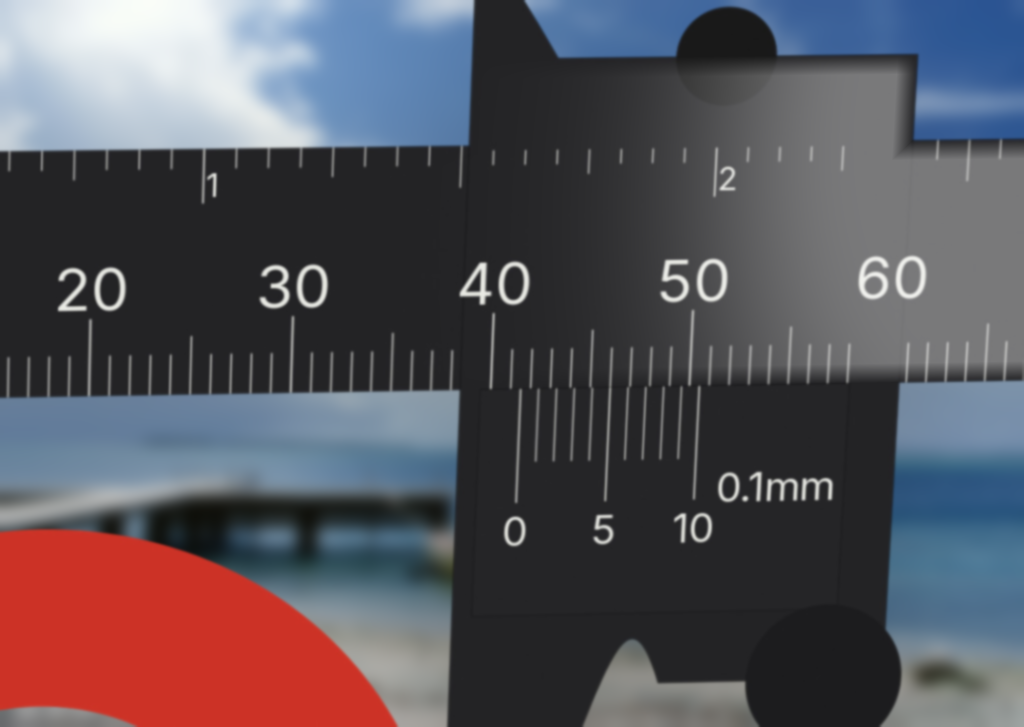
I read 41.5 mm
